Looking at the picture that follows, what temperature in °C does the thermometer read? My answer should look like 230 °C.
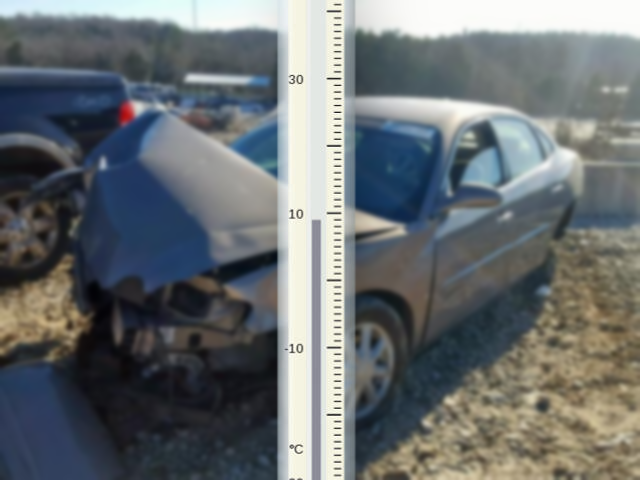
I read 9 °C
